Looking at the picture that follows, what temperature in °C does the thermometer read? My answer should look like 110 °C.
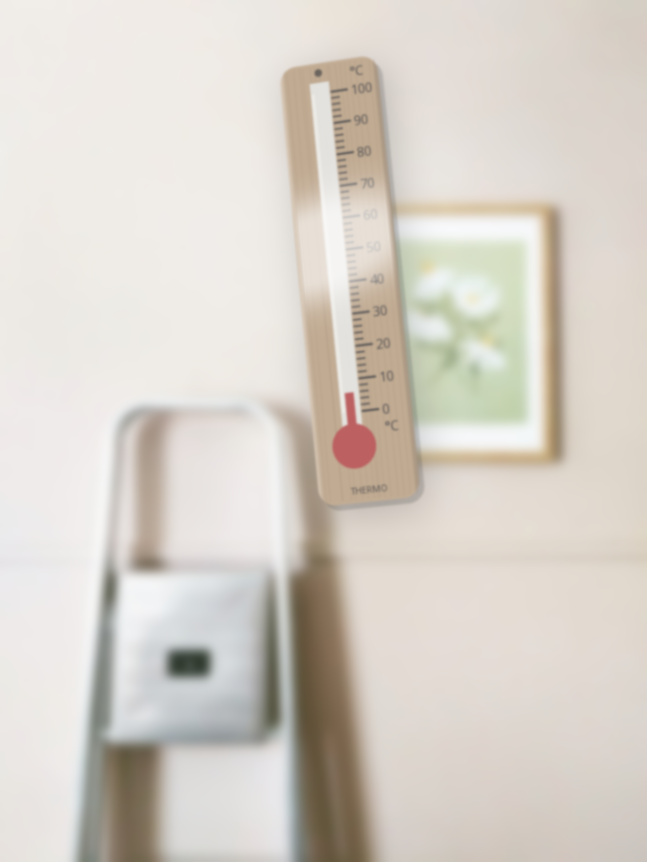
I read 6 °C
